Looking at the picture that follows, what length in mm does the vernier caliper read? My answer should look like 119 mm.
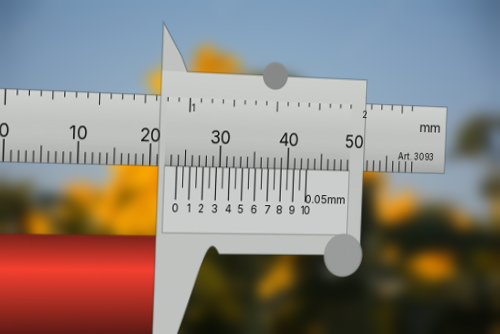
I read 23.8 mm
